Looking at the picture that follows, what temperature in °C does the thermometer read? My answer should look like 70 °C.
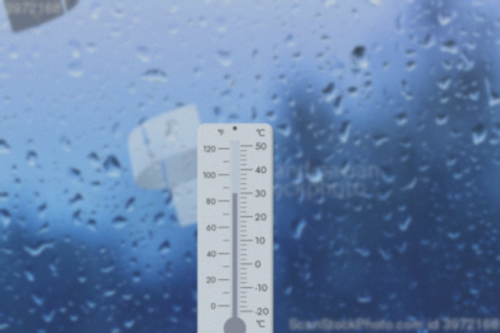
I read 30 °C
